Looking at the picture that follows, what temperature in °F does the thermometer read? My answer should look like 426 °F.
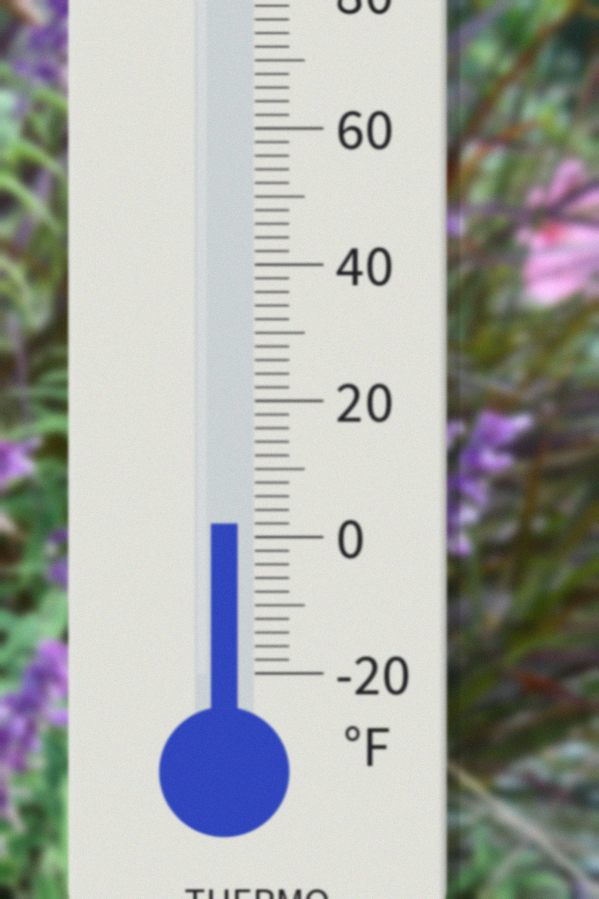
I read 2 °F
